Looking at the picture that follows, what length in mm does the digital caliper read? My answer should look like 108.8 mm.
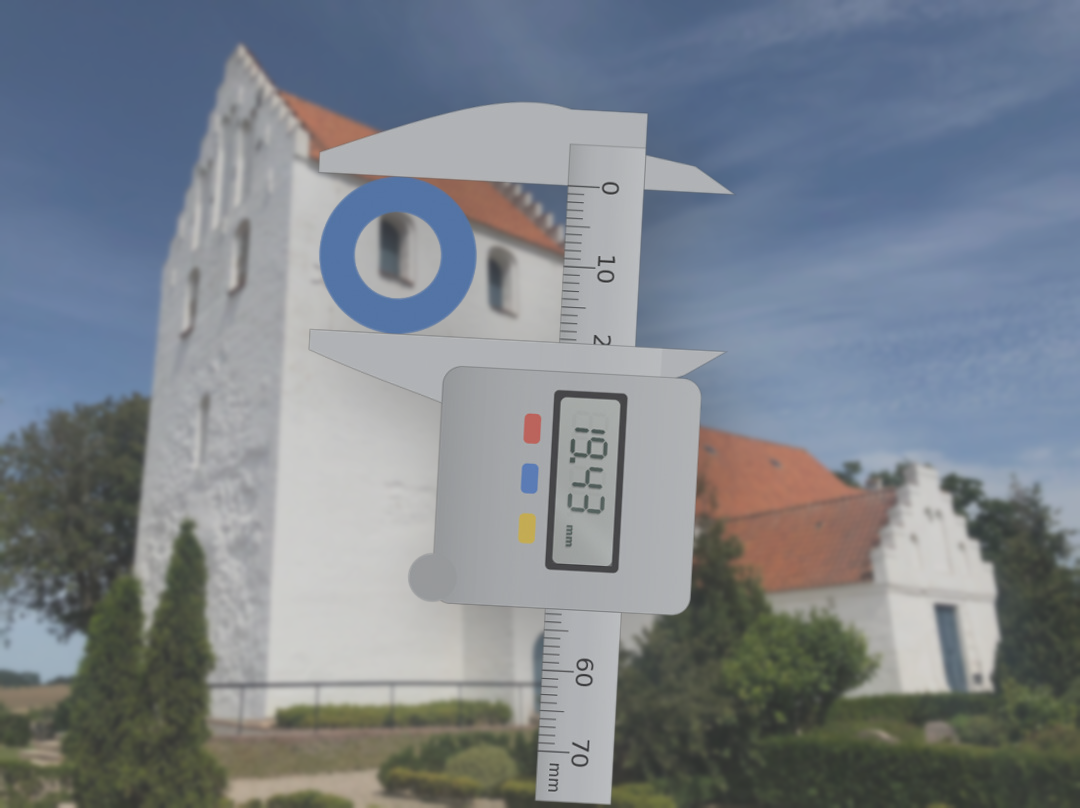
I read 19.43 mm
